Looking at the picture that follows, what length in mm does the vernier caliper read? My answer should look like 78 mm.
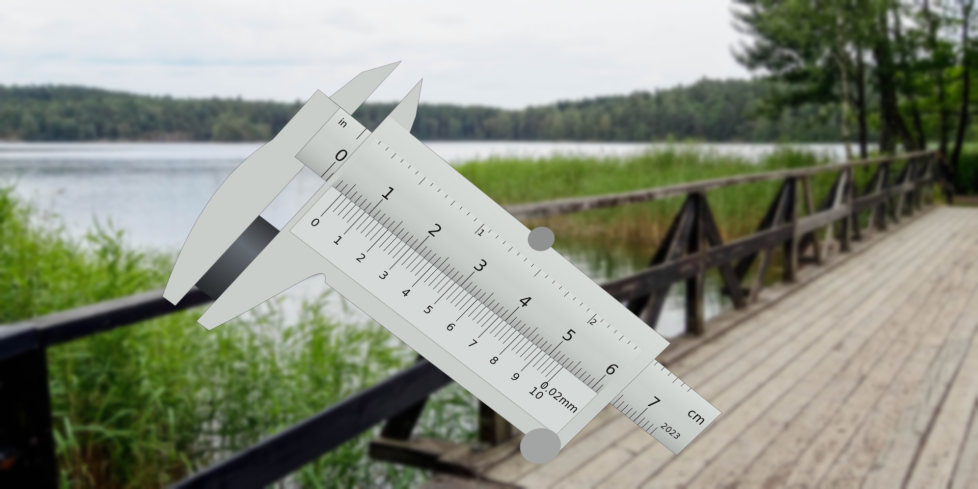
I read 4.4 mm
